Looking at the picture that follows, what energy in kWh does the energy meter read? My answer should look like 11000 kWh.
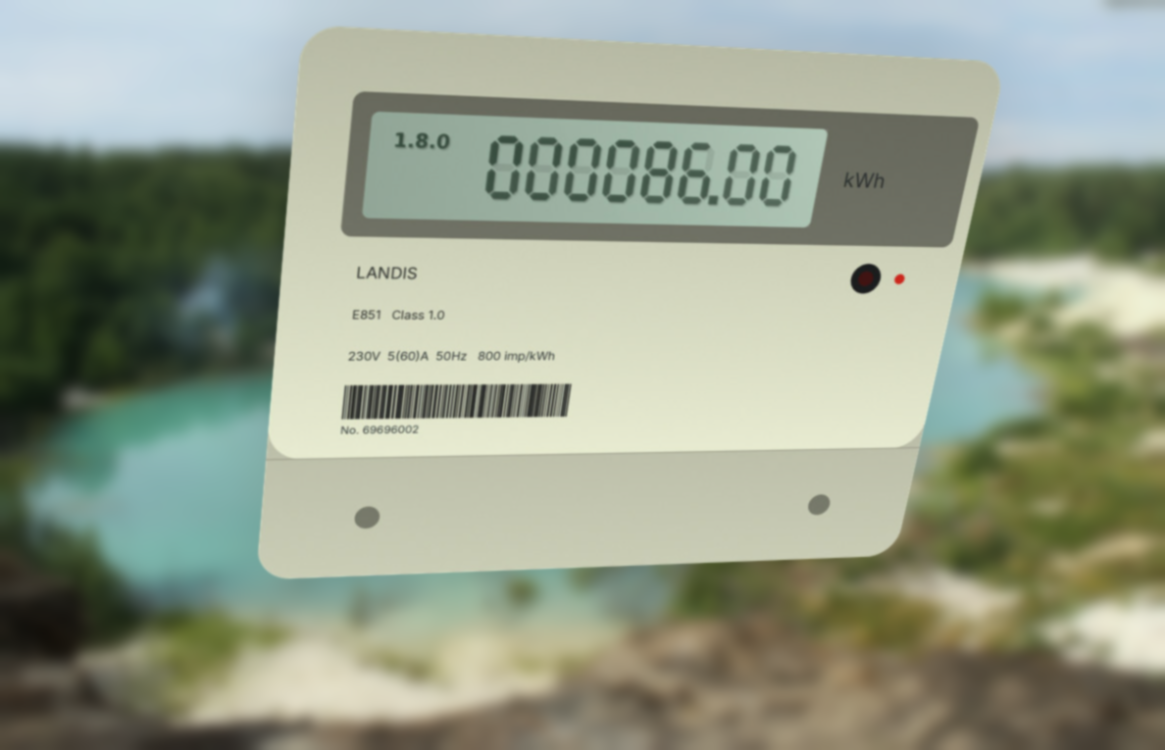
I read 86.00 kWh
